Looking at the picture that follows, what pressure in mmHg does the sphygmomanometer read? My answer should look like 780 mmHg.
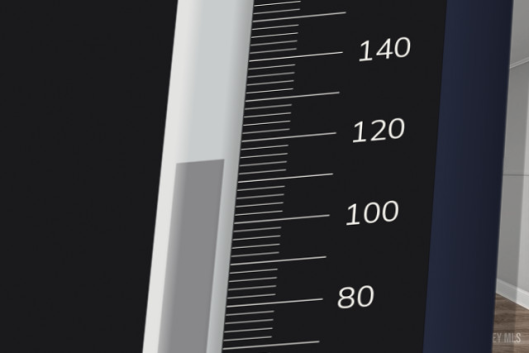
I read 116 mmHg
